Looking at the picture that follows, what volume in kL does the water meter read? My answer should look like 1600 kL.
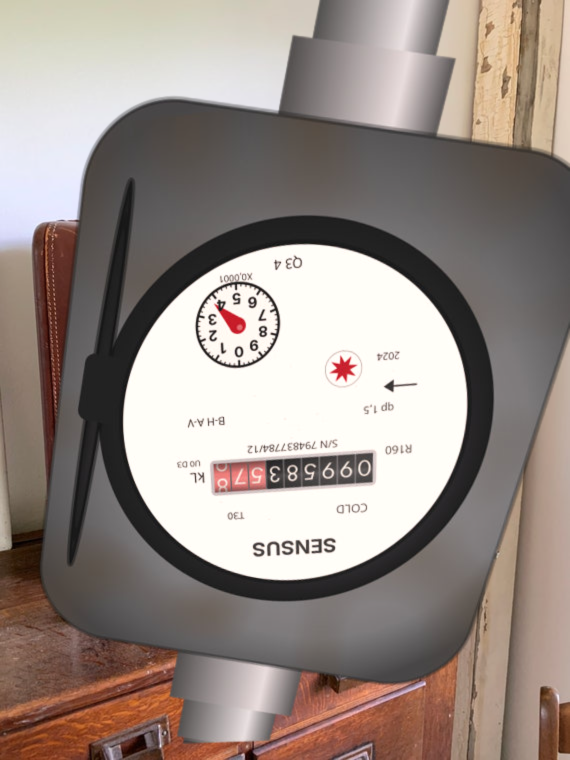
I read 99583.5783 kL
